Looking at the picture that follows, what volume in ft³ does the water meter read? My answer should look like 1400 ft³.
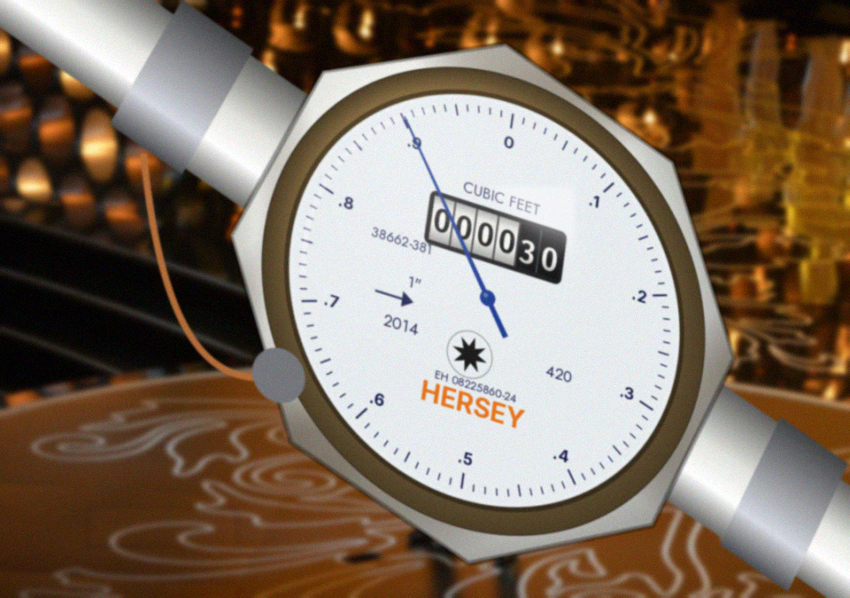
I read 29.90 ft³
